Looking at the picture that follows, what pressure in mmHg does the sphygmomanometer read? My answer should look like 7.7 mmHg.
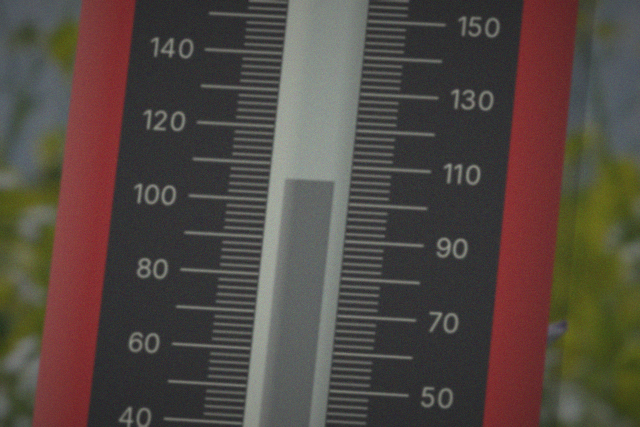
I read 106 mmHg
